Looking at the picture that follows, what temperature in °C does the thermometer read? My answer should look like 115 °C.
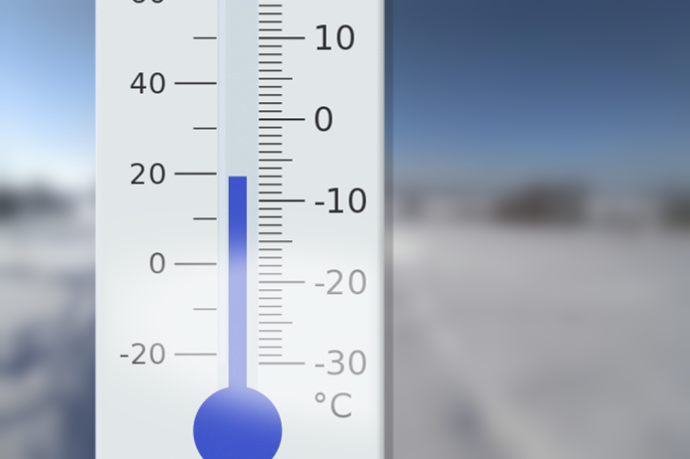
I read -7 °C
